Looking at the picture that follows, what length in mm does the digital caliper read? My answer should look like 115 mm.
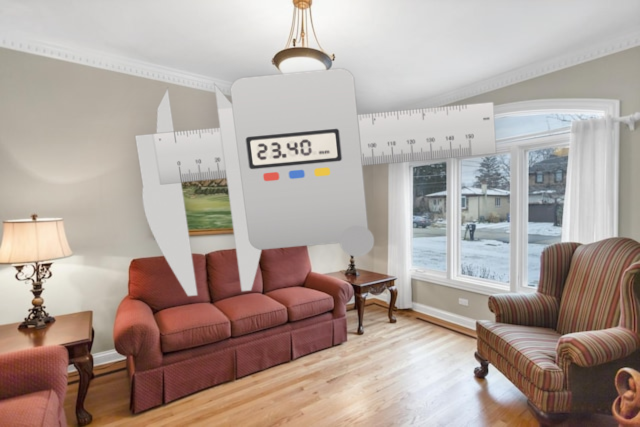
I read 23.40 mm
